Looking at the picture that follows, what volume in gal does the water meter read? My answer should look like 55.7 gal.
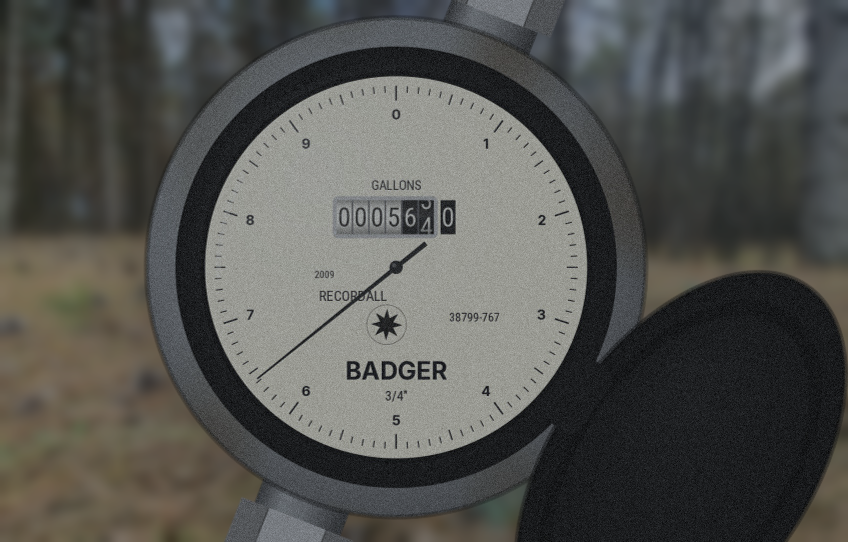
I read 5636.4 gal
